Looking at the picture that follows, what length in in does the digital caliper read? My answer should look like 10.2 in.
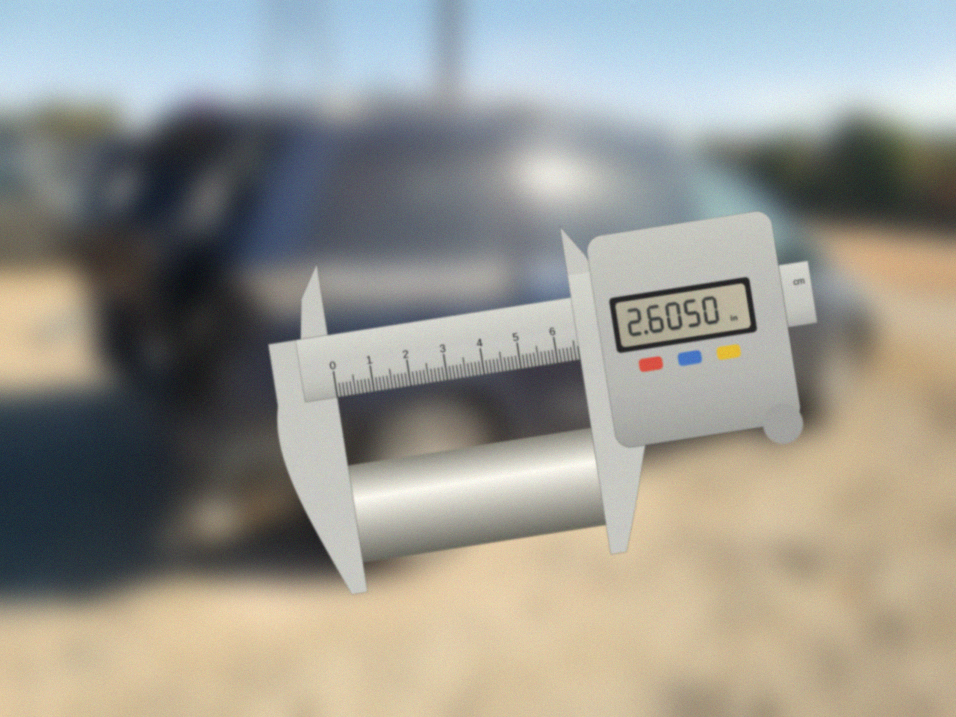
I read 2.6050 in
